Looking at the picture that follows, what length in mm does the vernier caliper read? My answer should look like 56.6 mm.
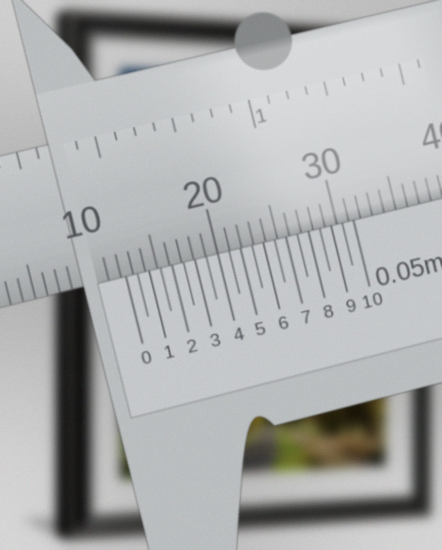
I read 12.4 mm
